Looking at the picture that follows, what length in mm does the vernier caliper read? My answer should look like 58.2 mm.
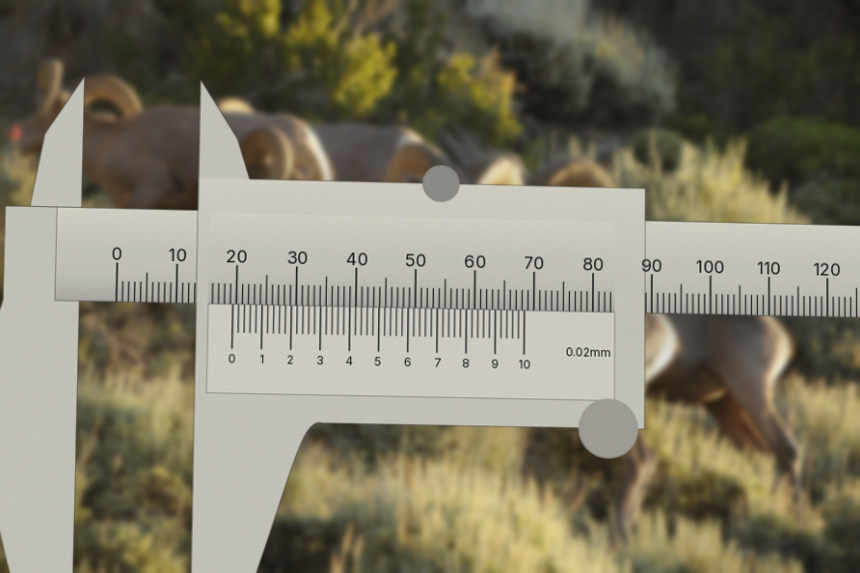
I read 19.4 mm
